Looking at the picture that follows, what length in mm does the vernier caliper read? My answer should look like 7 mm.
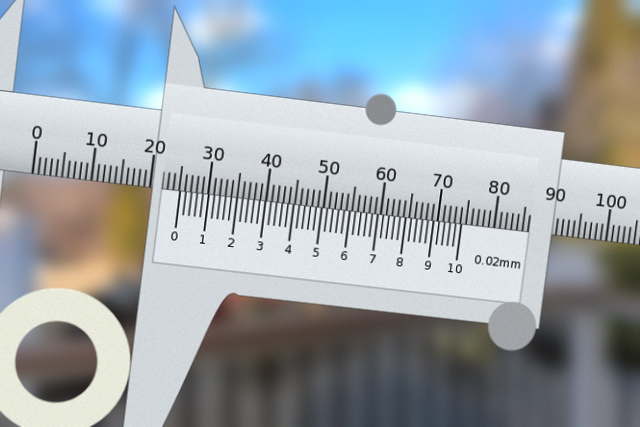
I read 25.2 mm
